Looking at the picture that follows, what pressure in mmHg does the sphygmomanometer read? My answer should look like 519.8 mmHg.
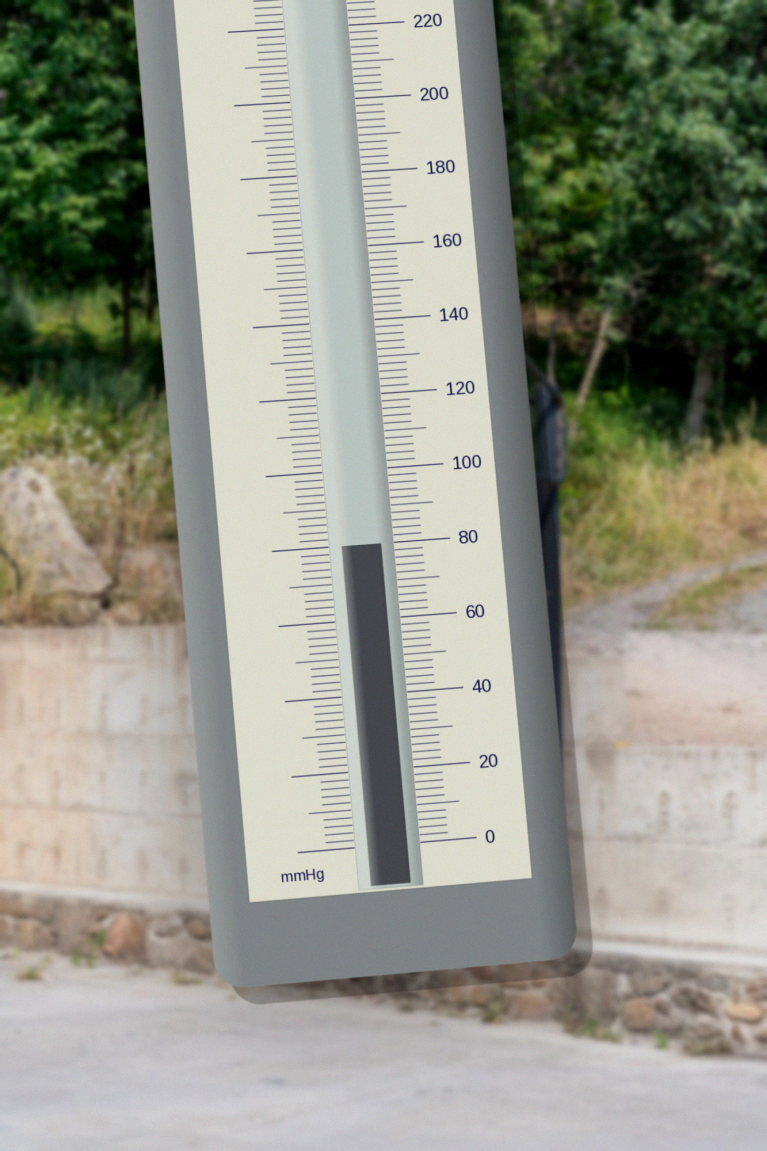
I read 80 mmHg
